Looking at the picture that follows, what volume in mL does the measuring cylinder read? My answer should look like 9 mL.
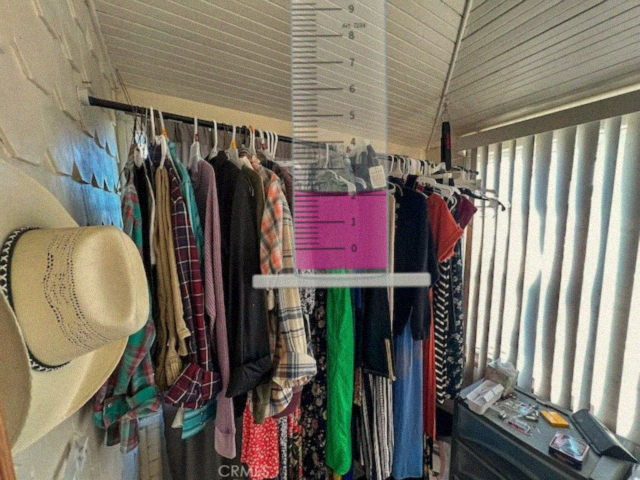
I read 2 mL
